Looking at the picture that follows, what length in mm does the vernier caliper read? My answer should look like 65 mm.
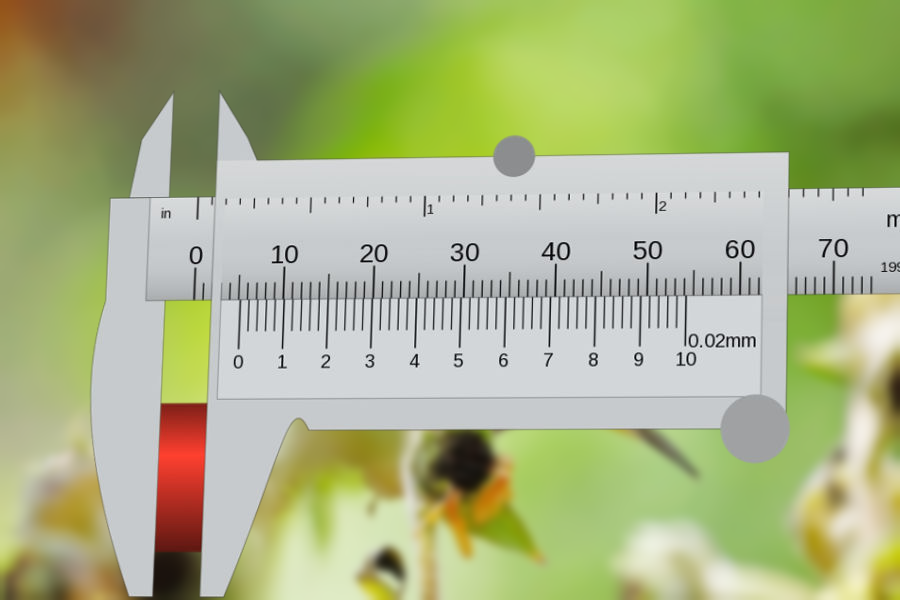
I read 5.2 mm
